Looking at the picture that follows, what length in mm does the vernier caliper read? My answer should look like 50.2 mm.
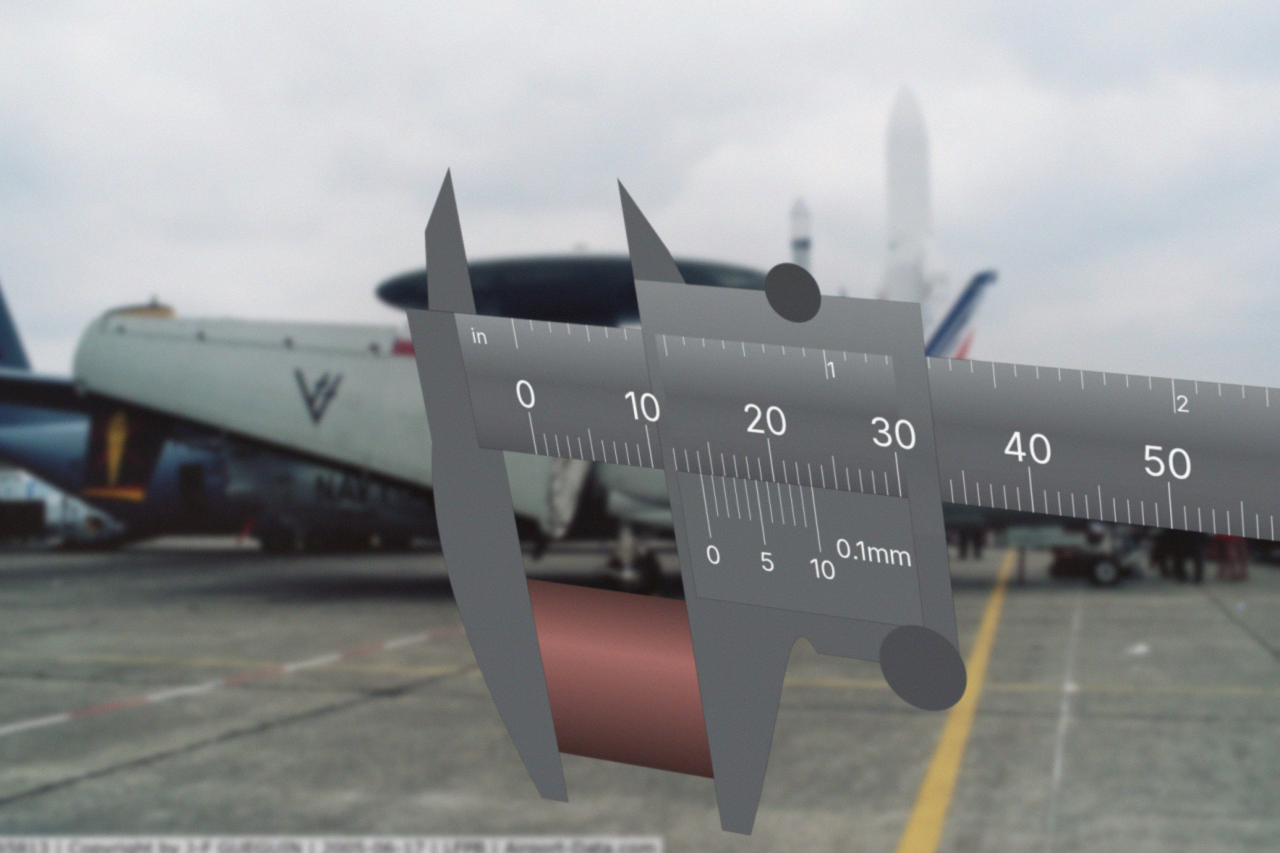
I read 14.0 mm
